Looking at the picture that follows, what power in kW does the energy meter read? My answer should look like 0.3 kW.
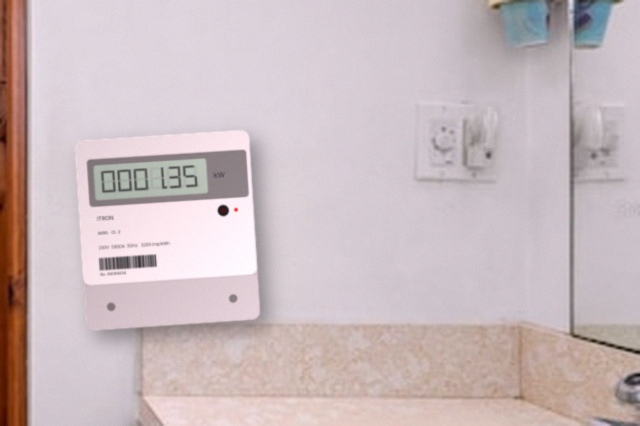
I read 1.35 kW
